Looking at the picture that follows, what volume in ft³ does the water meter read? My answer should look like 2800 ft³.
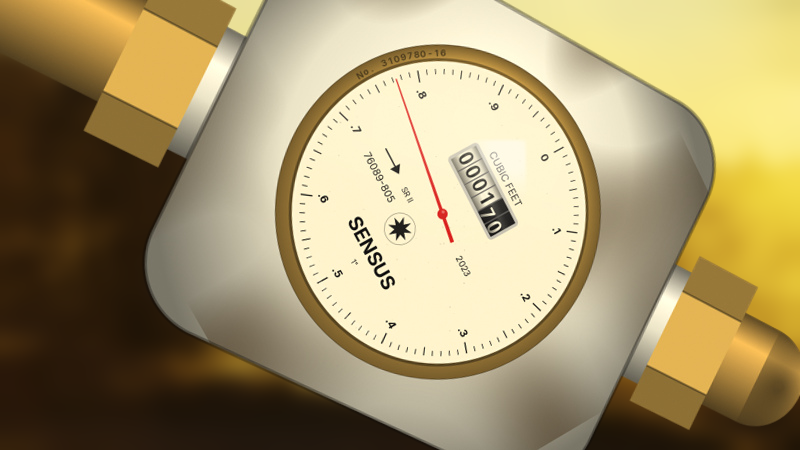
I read 169.77 ft³
